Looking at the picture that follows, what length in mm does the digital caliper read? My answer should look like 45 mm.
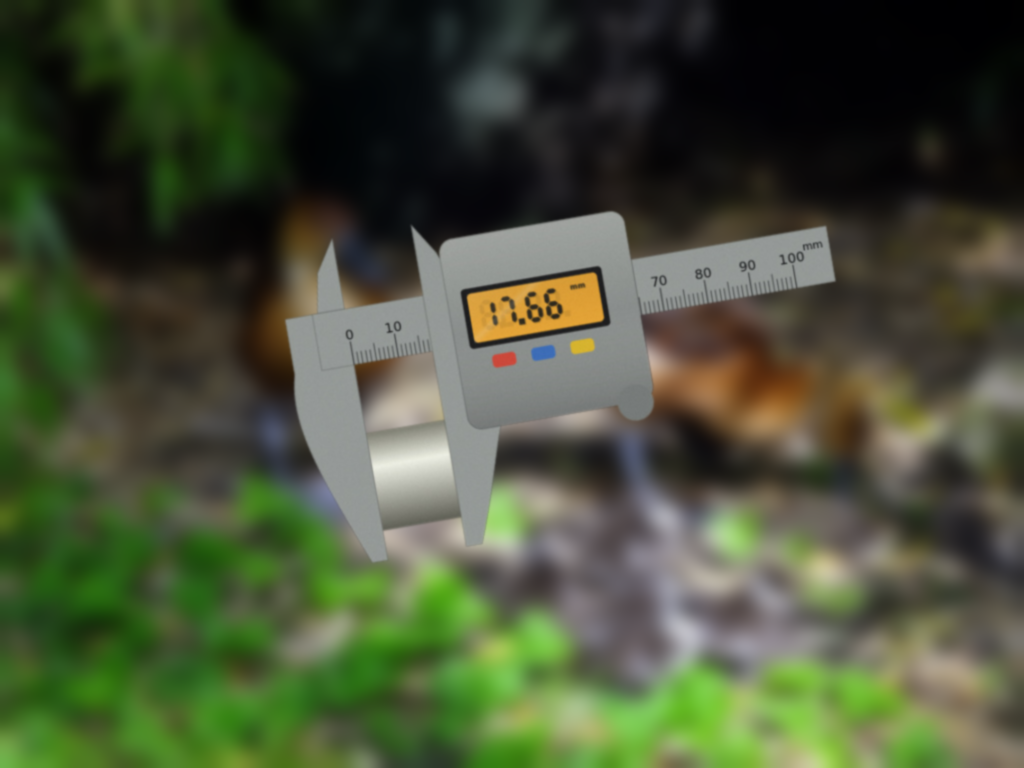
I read 17.66 mm
